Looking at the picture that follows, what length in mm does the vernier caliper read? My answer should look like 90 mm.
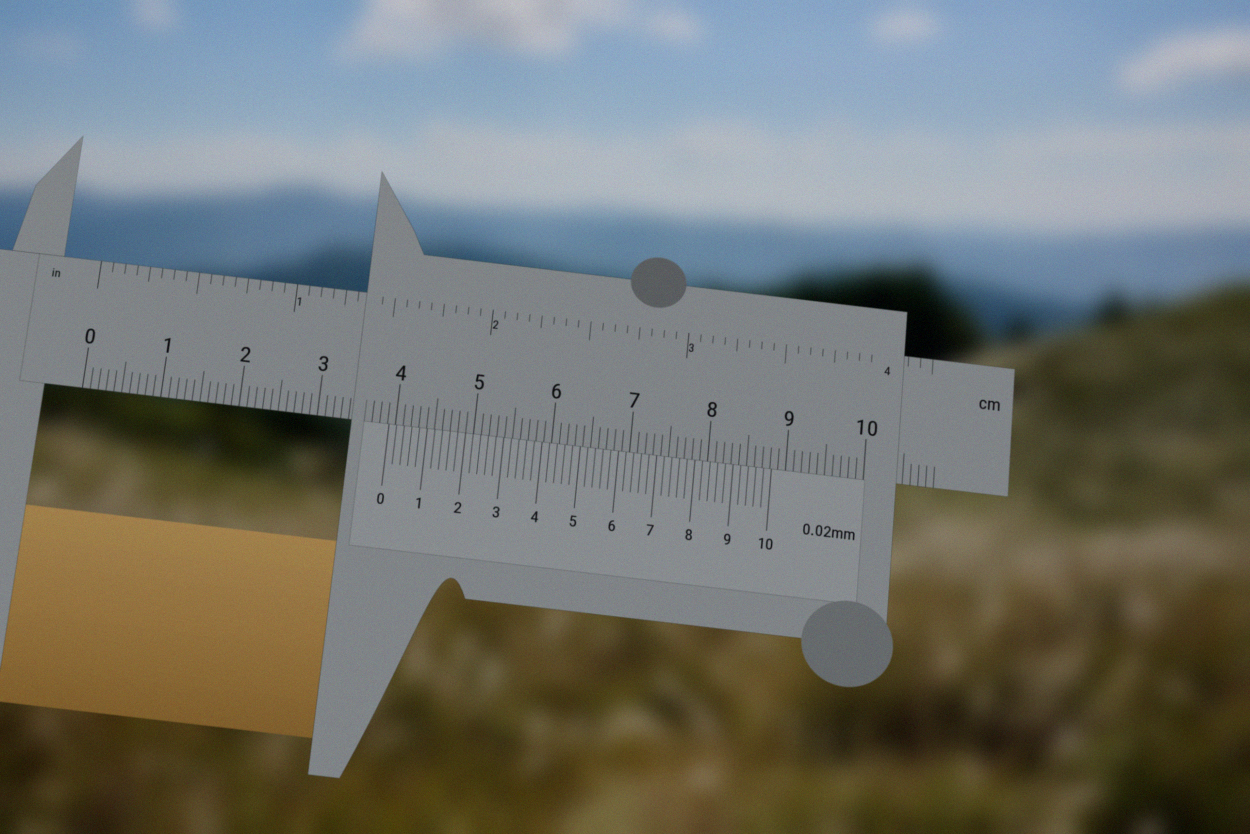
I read 39.2 mm
